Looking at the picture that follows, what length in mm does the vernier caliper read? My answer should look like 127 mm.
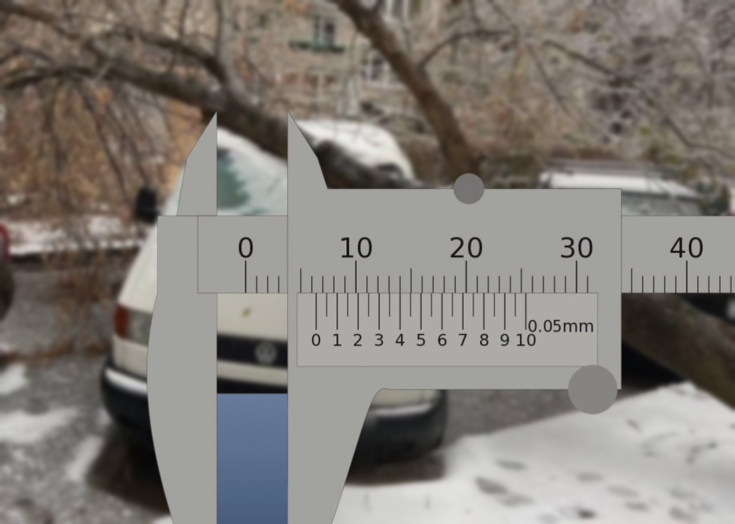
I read 6.4 mm
